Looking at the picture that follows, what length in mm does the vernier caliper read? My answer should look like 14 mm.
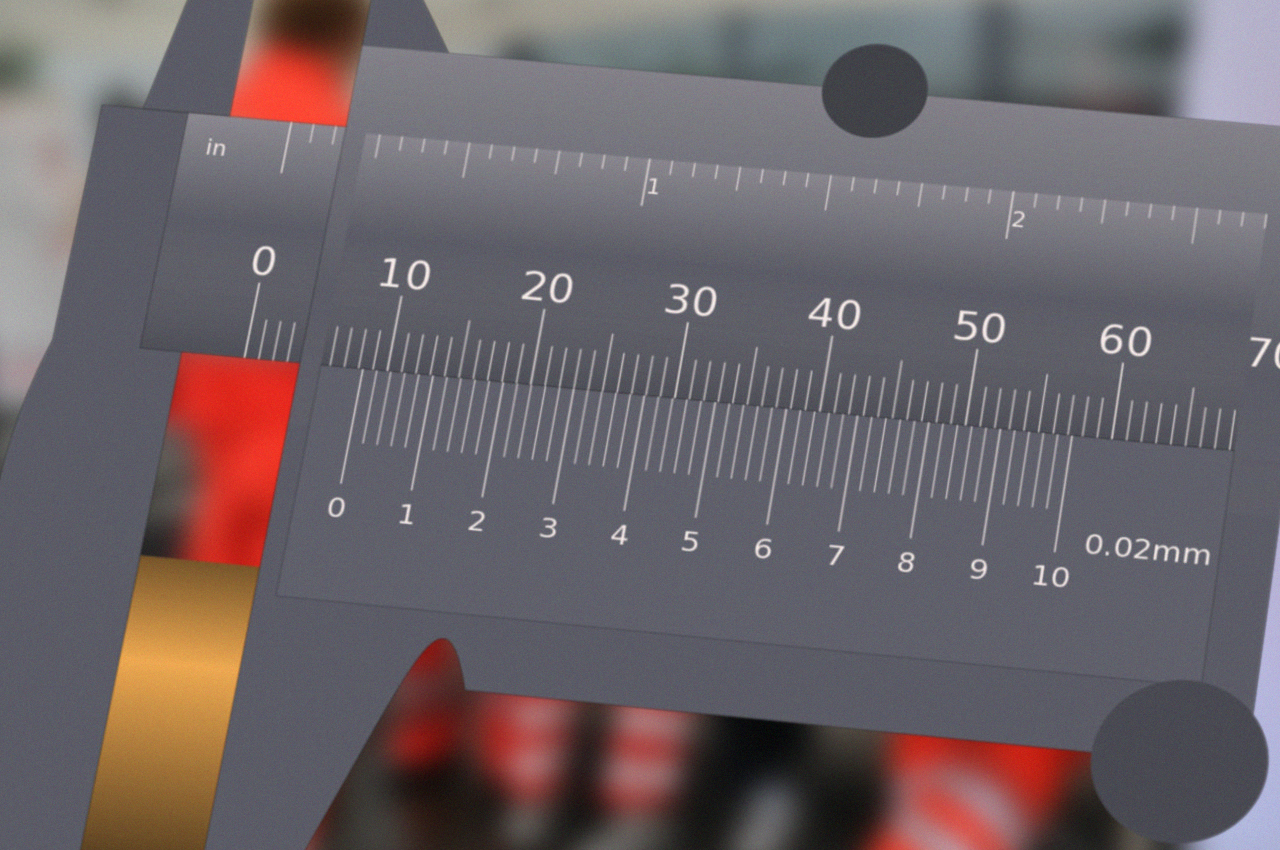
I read 8.3 mm
